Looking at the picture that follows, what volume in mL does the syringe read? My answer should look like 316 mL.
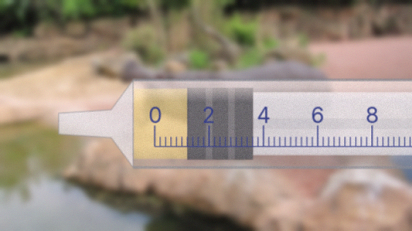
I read 1.2 mL
